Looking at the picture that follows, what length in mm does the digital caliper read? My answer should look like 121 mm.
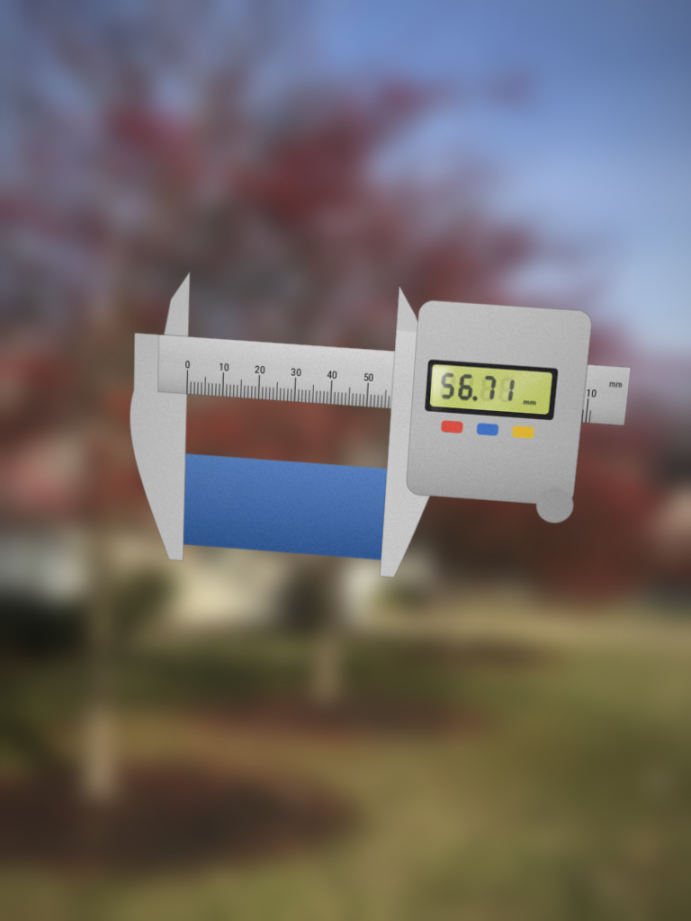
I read 56.71 mm
